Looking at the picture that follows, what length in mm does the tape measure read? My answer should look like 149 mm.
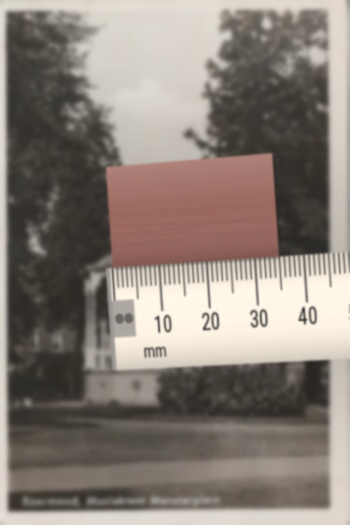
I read 35 mm
